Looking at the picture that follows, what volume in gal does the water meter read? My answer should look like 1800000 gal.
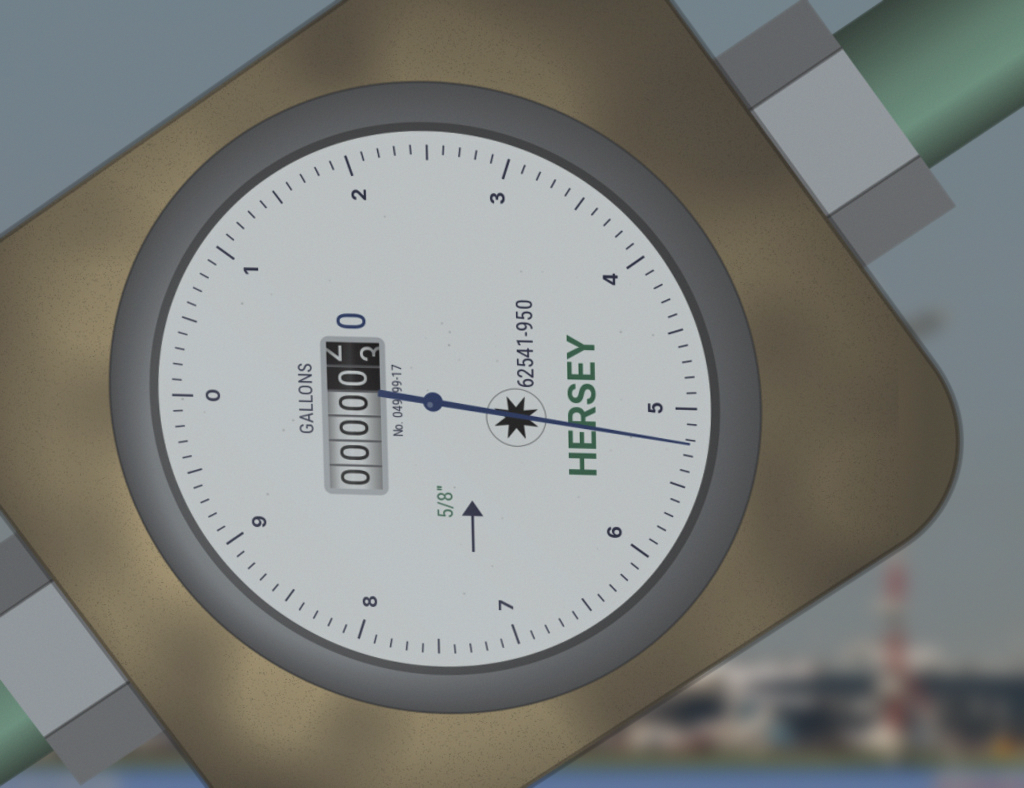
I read 25.2 gal
